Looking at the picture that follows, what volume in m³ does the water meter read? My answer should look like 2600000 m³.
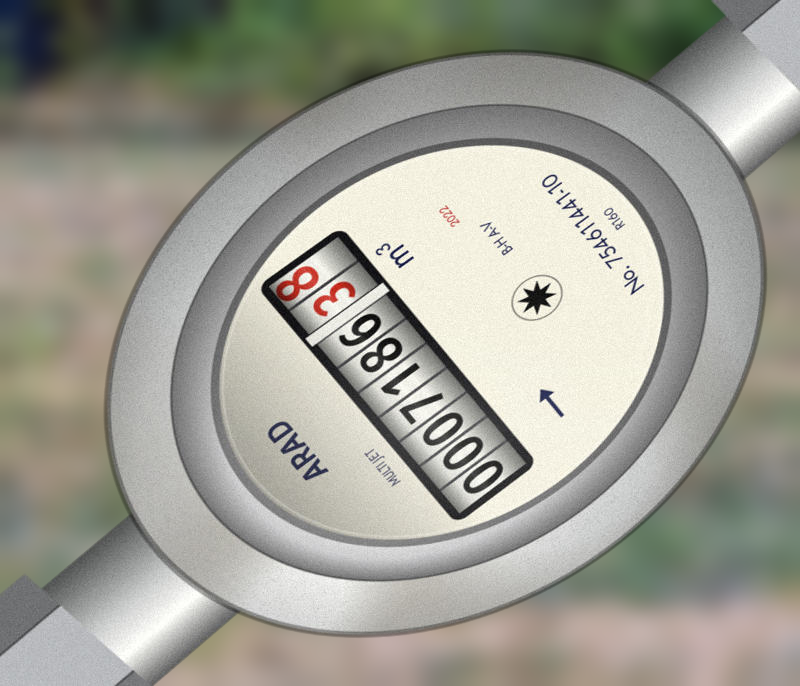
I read 7186.38 m³
